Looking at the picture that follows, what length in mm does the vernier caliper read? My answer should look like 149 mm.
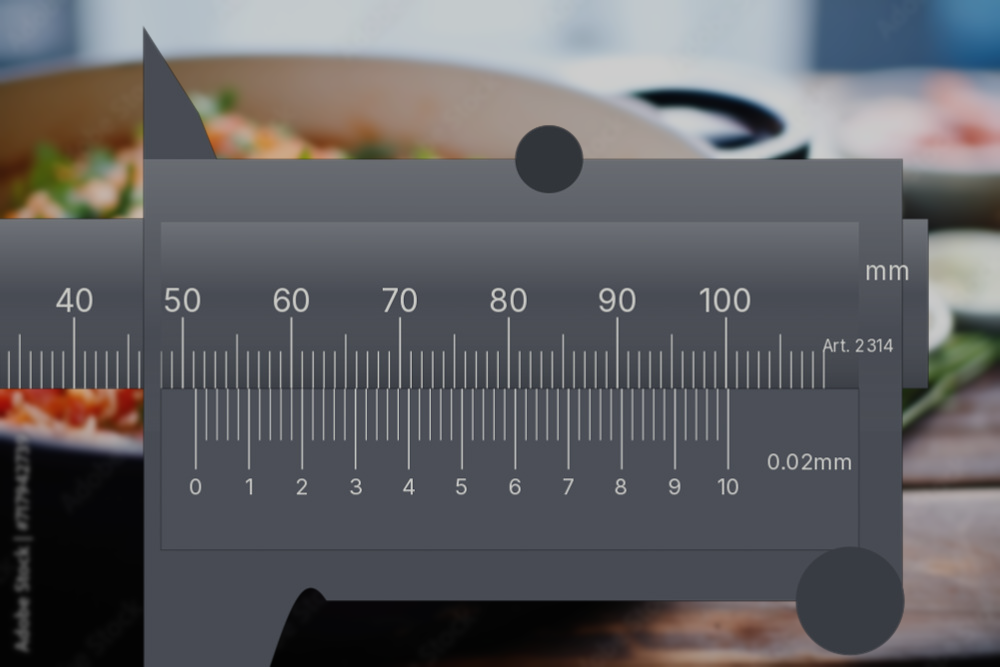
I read 51.2 mm
